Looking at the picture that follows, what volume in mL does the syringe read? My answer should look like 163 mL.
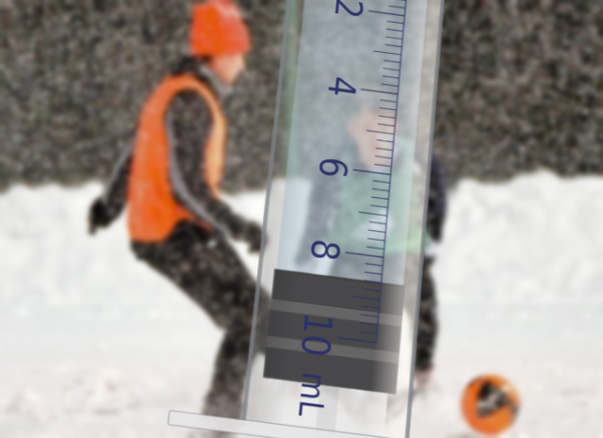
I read 8.6 mL
